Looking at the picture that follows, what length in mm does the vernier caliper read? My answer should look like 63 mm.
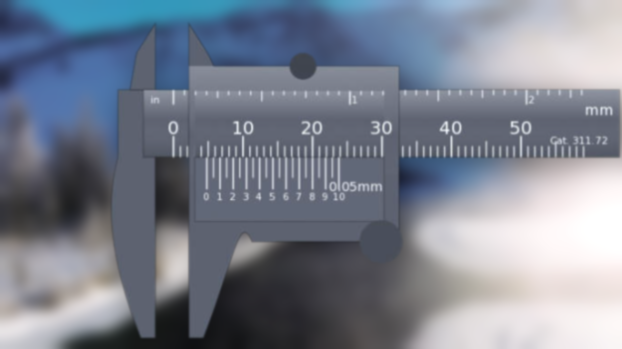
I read 4.8 mm
